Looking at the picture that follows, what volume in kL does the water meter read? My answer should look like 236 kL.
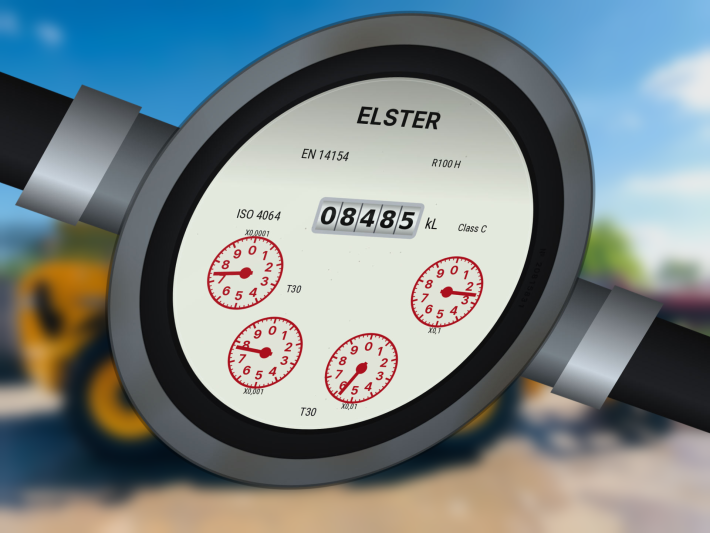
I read 8485.2577 kL
